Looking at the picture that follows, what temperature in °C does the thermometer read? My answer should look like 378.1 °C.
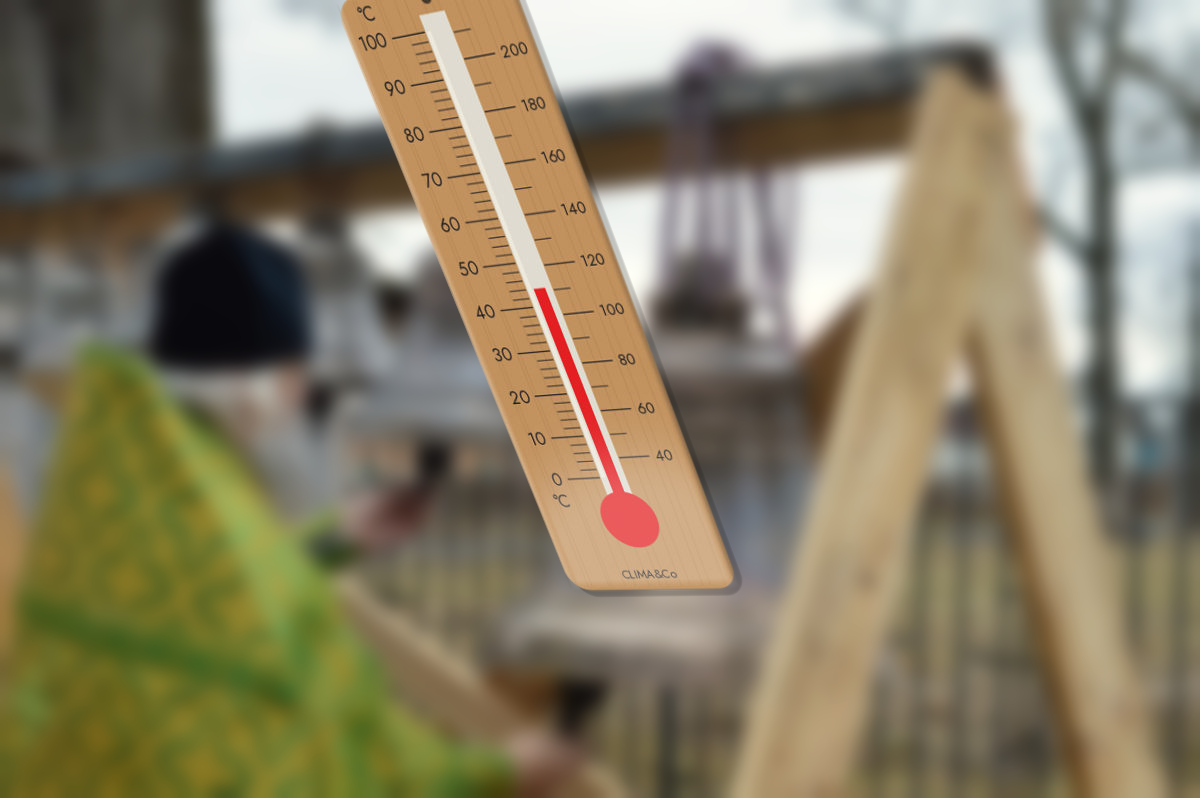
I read 44 °C
